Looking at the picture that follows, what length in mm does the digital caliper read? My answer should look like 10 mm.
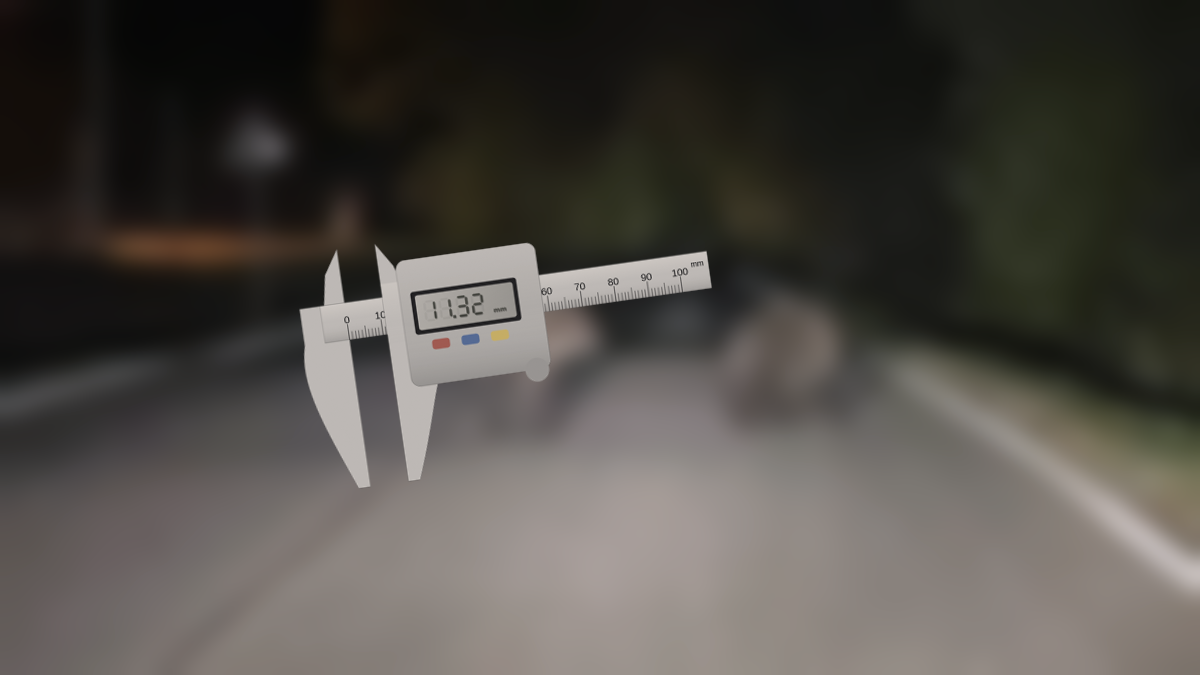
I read 11.32 mm
